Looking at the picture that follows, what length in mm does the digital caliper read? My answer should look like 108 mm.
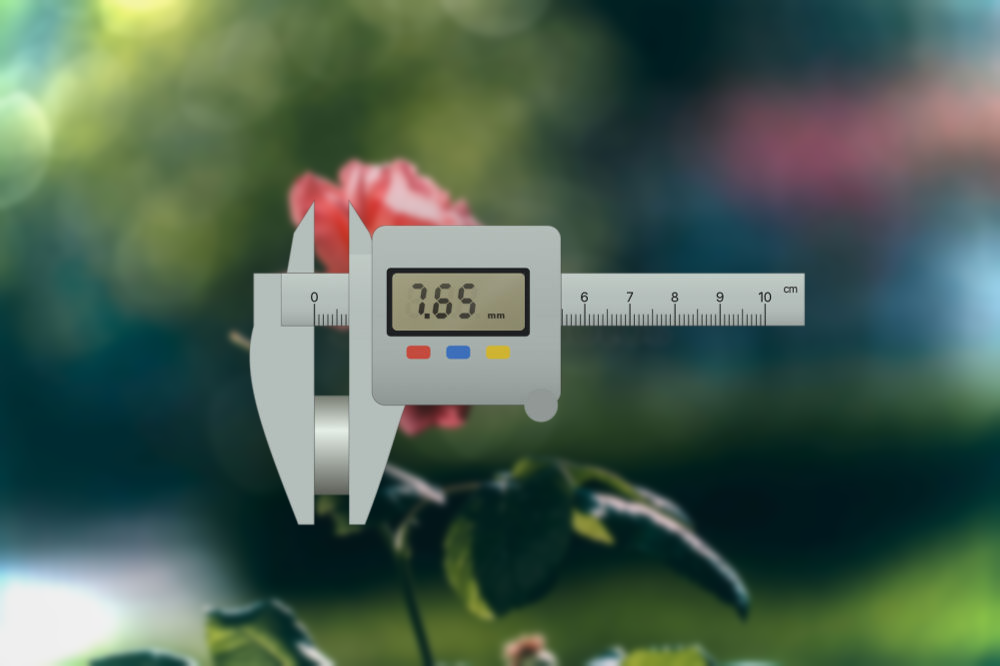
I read 7.65 mm
